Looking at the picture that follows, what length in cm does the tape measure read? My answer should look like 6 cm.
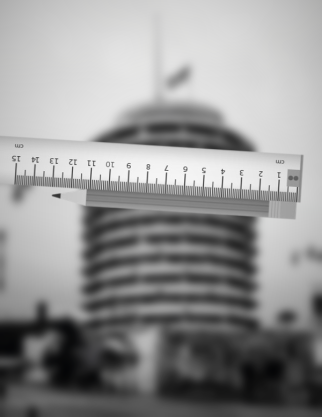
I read 13 cm
